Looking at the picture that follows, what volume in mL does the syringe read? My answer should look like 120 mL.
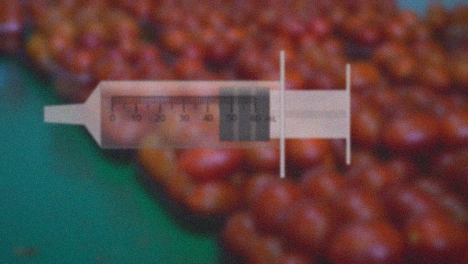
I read 45 mL
